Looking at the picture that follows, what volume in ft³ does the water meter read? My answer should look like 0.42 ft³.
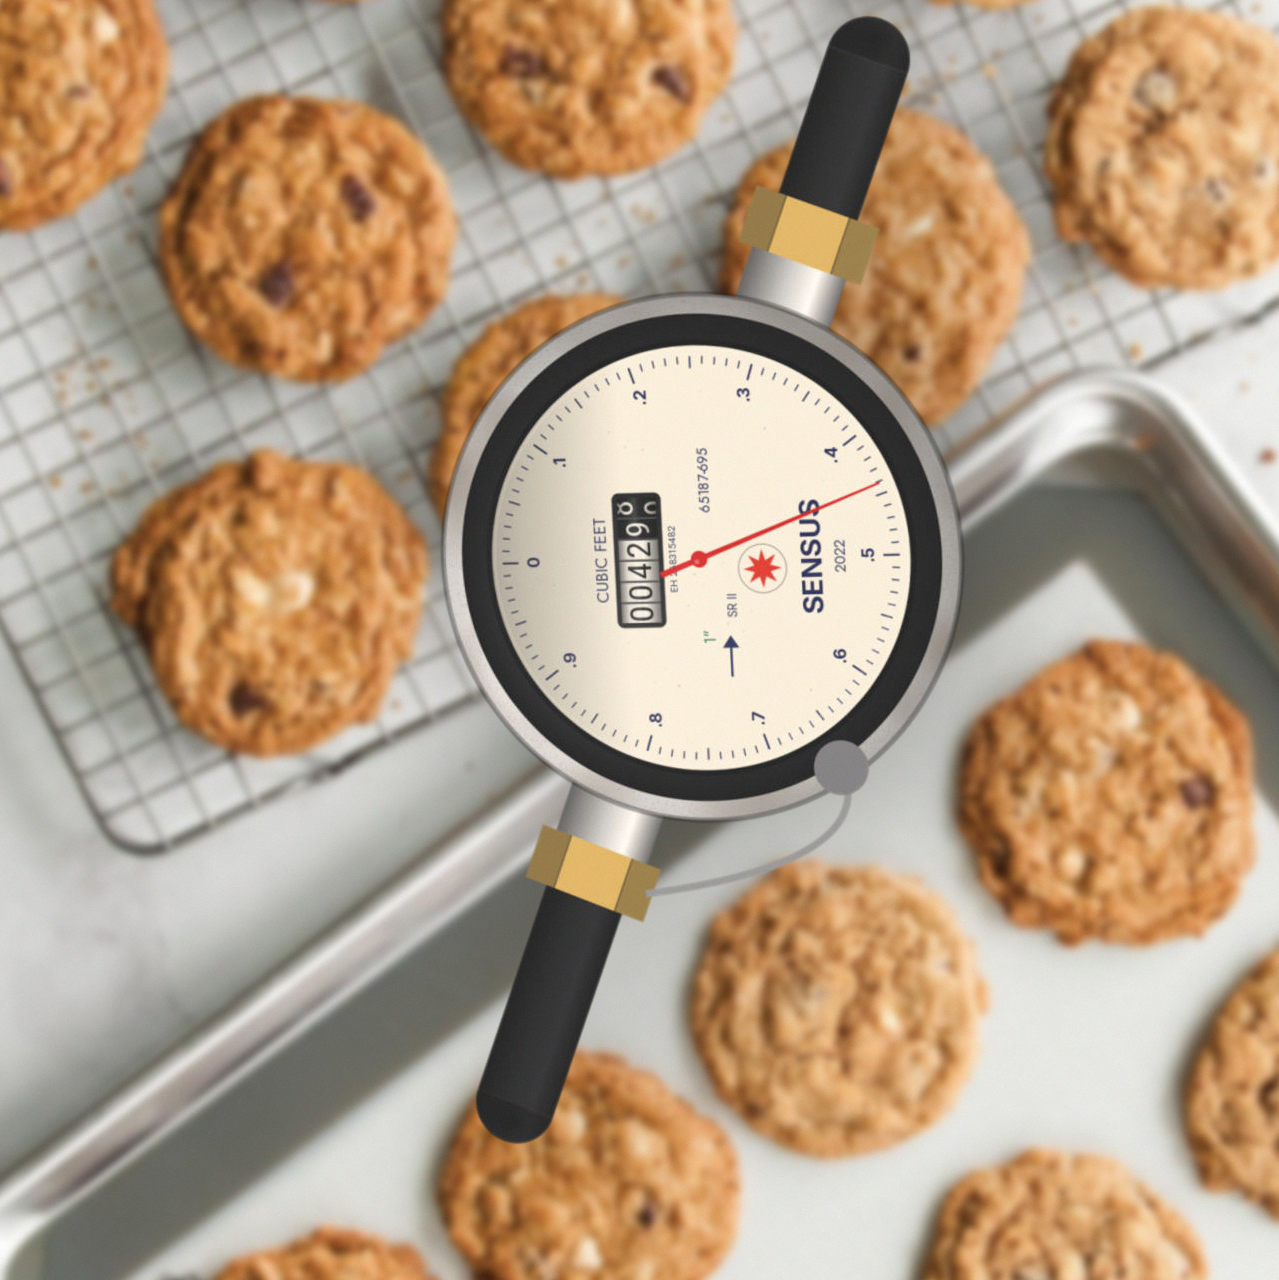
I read 4298.44 ft³
